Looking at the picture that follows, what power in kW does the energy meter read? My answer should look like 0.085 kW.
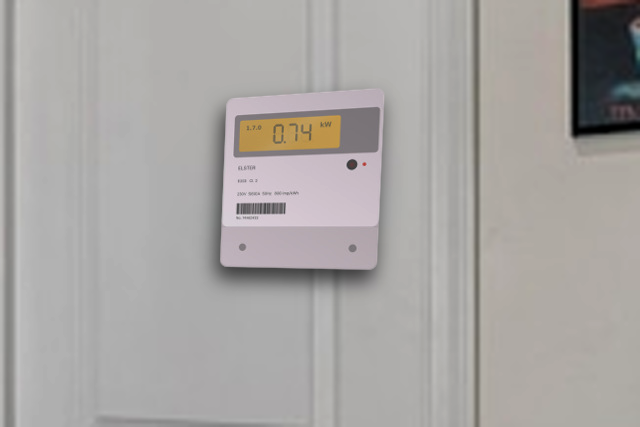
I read 0.74 kW
